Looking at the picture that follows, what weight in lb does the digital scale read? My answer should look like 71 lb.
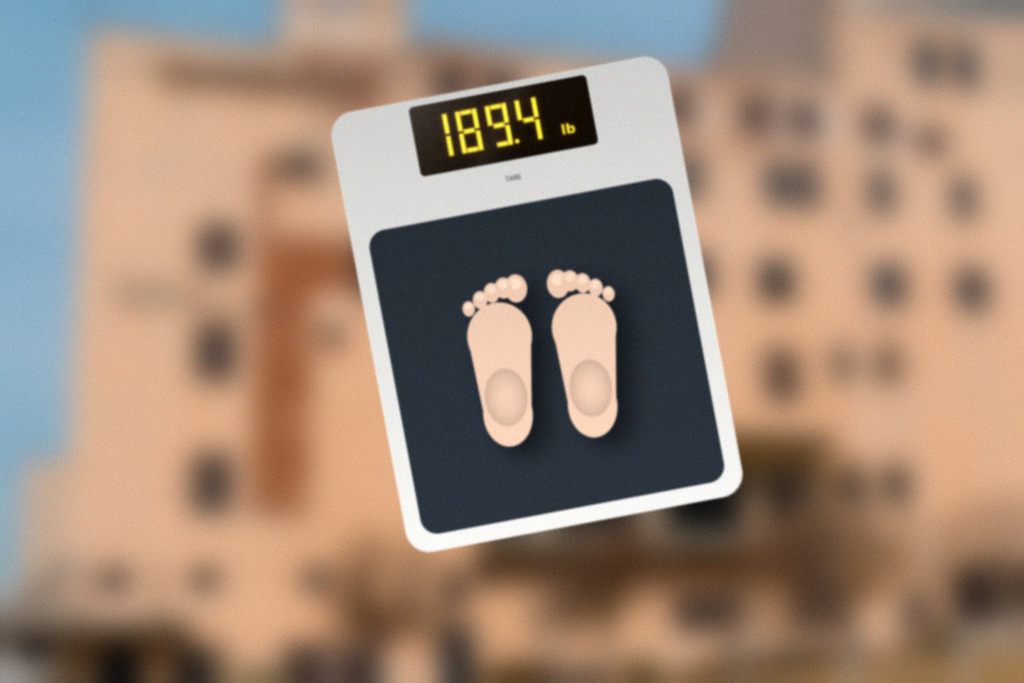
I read 189.4 lb
